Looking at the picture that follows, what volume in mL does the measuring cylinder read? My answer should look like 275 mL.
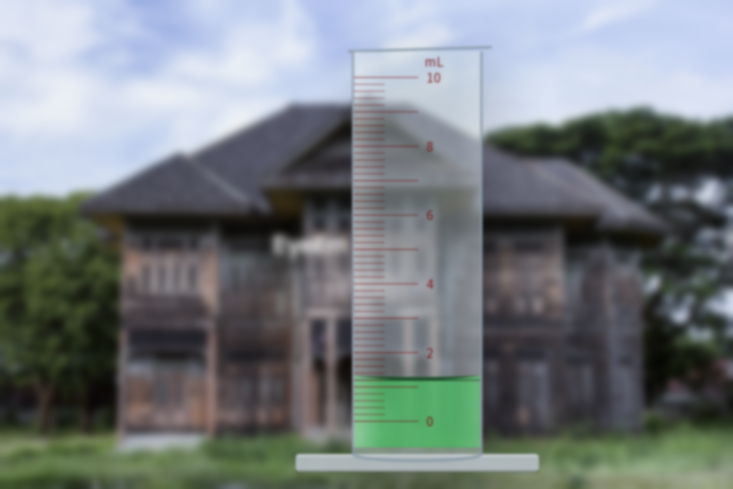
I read 1.2 mL
